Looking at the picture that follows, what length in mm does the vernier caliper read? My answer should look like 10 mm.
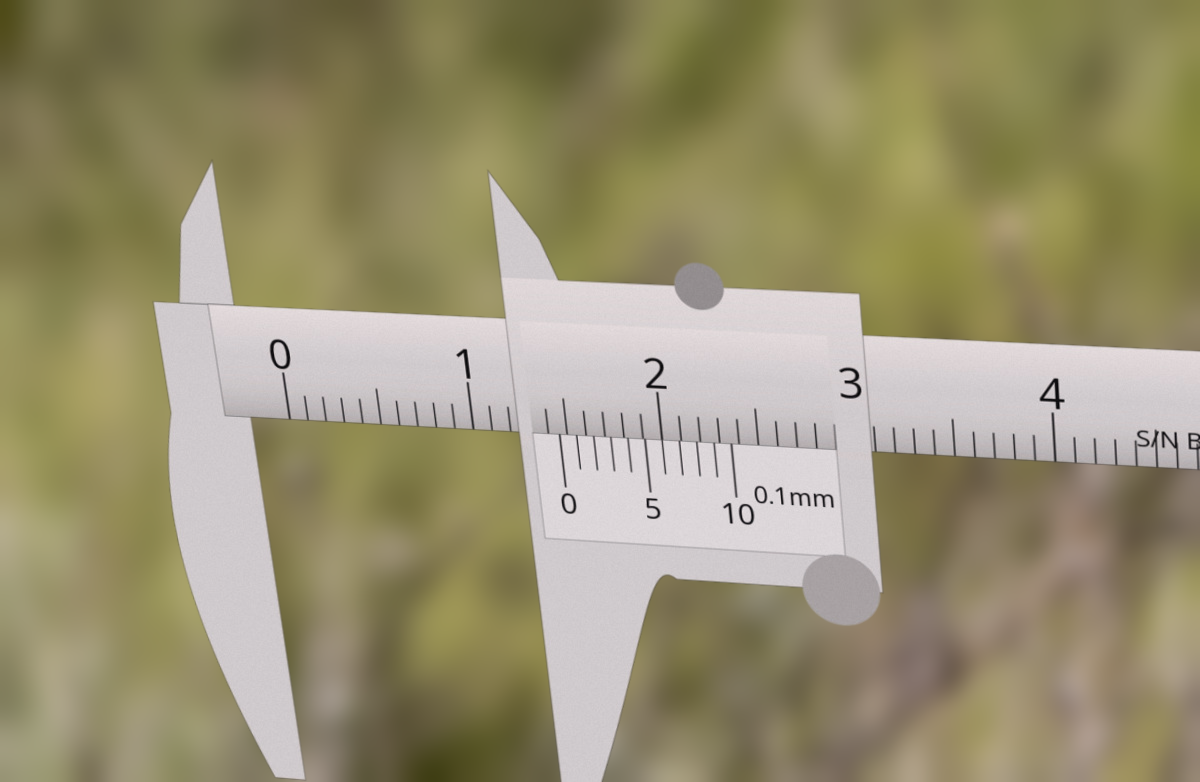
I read 14.6 mm
